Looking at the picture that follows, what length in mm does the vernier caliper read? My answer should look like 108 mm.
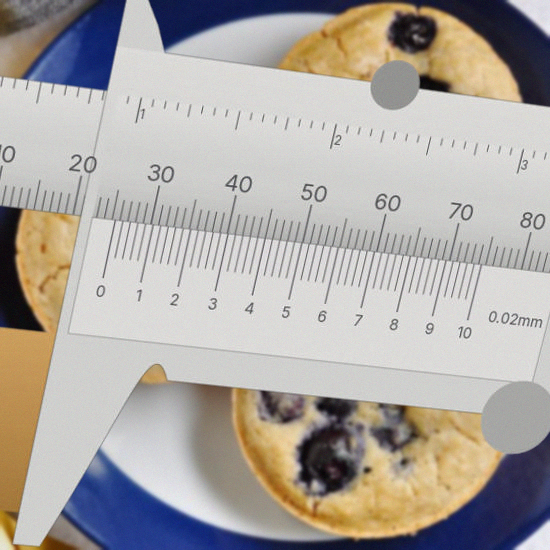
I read 25.4 mm
